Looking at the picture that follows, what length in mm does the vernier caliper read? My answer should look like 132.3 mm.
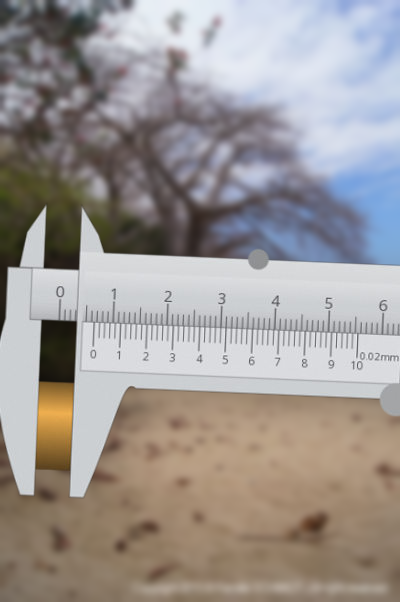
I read 6.5 mm
